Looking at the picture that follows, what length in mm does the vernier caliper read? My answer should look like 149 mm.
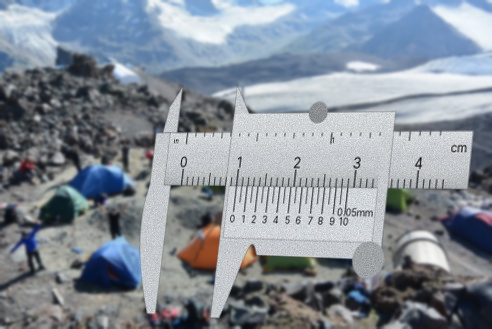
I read 10.0 mm
